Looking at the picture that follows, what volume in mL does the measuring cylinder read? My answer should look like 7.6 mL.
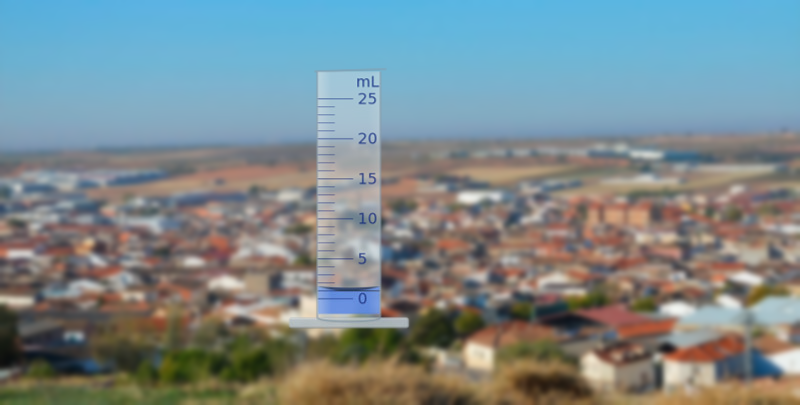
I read 1 mL
